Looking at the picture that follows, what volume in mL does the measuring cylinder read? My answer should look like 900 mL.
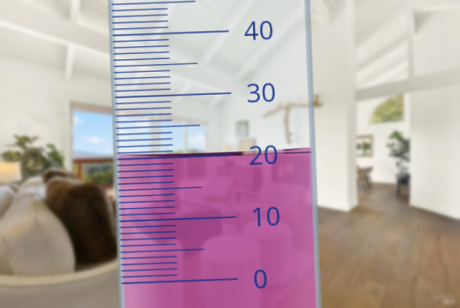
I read 20 mL
